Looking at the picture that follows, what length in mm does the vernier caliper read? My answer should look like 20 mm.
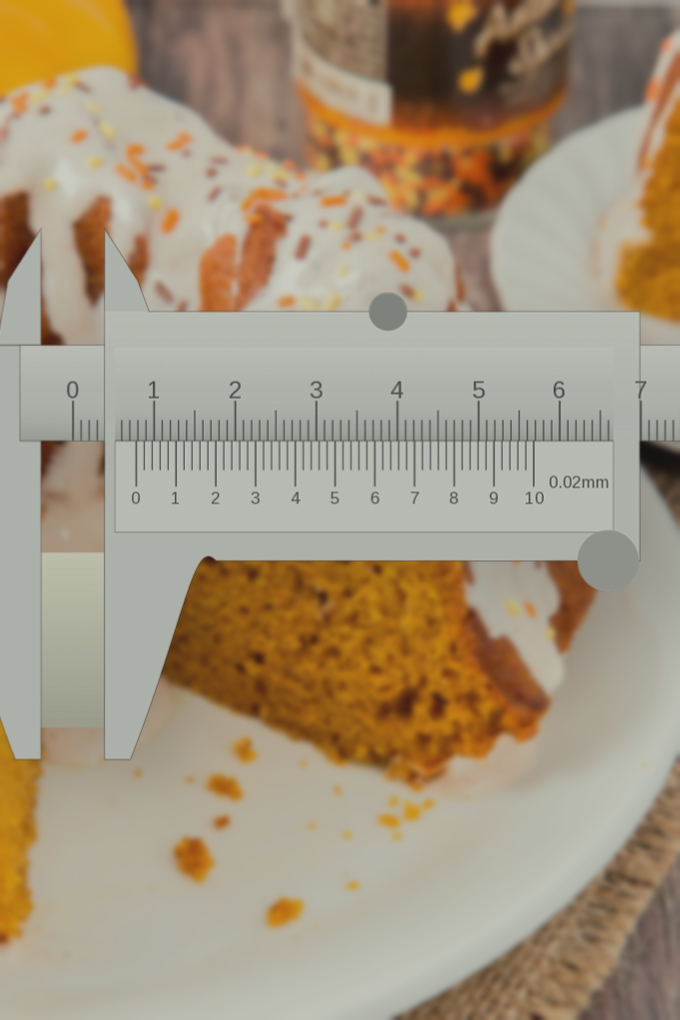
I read 7.8 mm
